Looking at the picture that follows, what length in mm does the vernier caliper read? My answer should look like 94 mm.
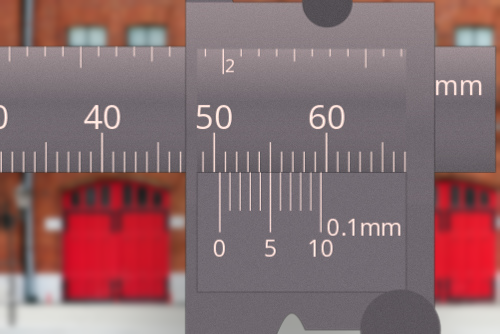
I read 50.5 mm
